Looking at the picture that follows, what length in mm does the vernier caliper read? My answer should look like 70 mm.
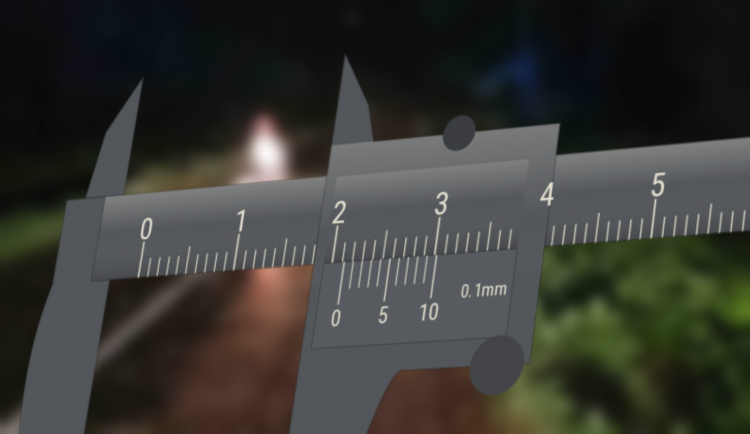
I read 21.2 mm
